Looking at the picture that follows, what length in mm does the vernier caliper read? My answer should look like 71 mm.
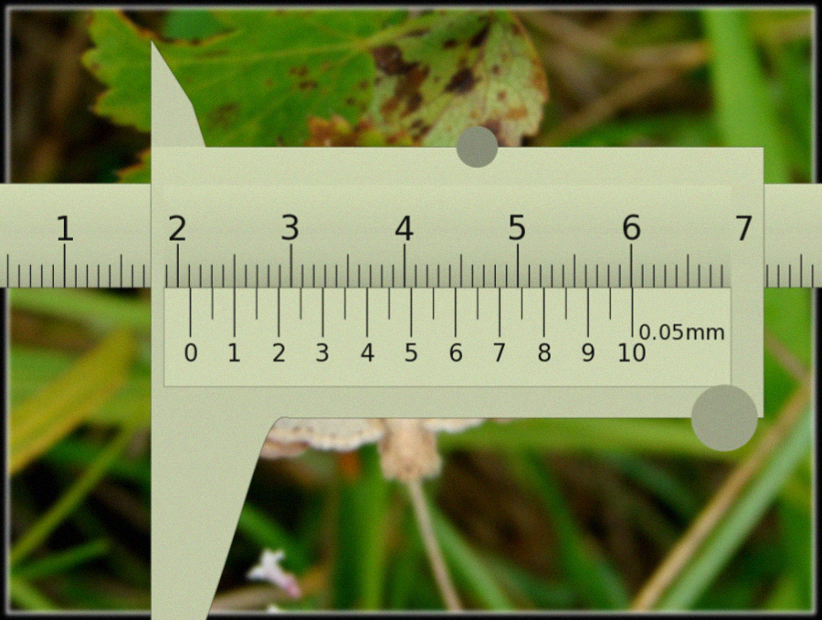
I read 21.1 mm
